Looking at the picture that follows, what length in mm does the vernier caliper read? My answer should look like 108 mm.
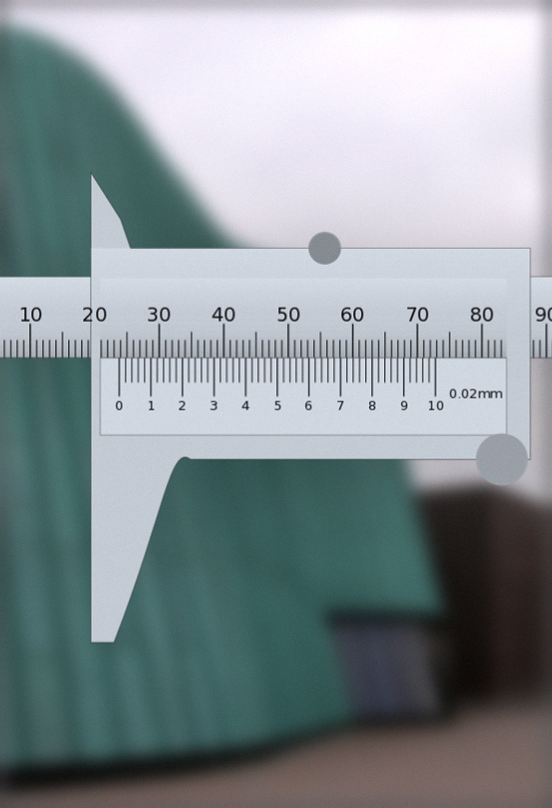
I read 23.8 mm
